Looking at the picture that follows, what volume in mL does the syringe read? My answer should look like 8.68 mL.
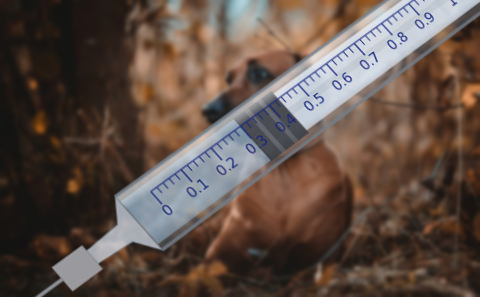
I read 0.3 mL
